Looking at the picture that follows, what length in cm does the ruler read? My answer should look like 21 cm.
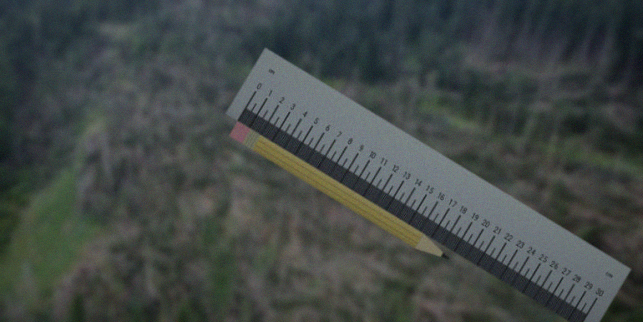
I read 19 cm
